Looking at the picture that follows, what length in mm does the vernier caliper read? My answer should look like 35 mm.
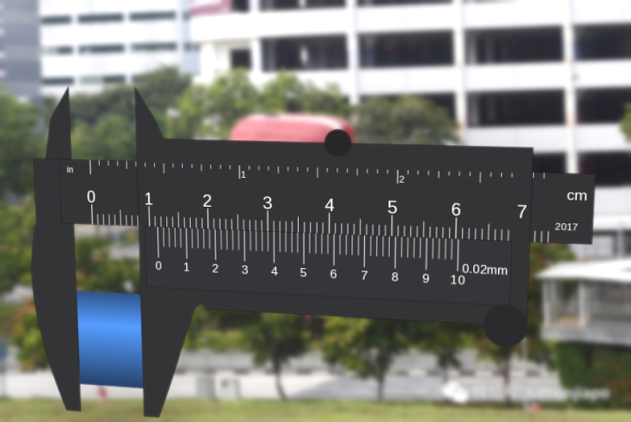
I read 11.4 mm
